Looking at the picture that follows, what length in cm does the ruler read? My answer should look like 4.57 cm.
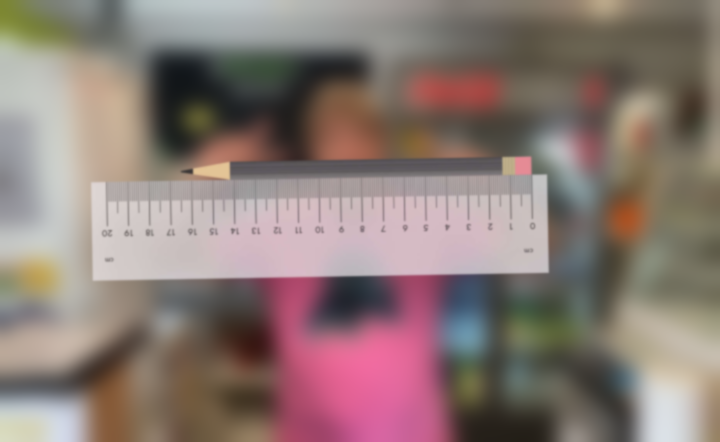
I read 16.5 cm
